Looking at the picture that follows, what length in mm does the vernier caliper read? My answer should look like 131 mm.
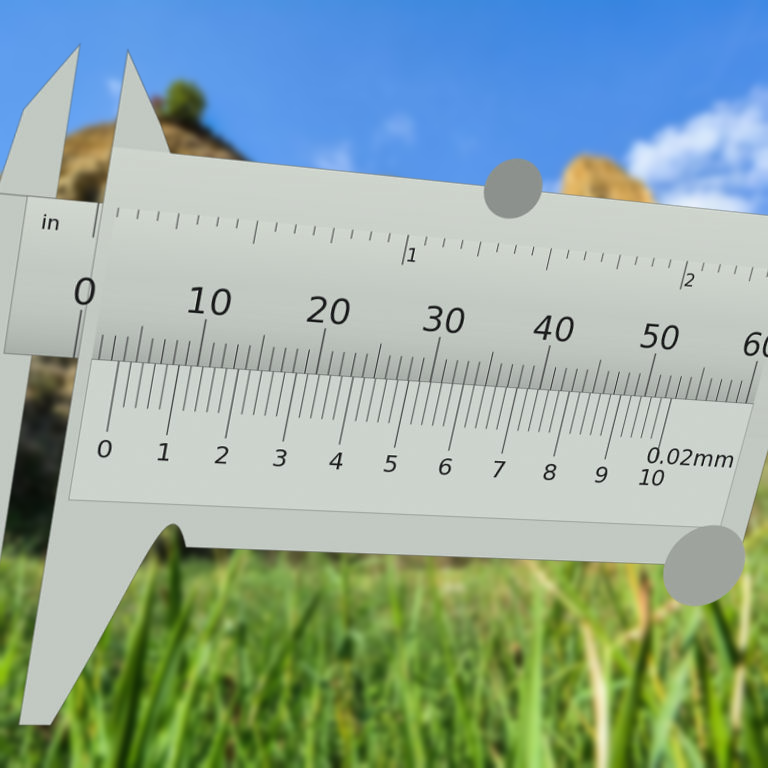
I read 3.6 mm
